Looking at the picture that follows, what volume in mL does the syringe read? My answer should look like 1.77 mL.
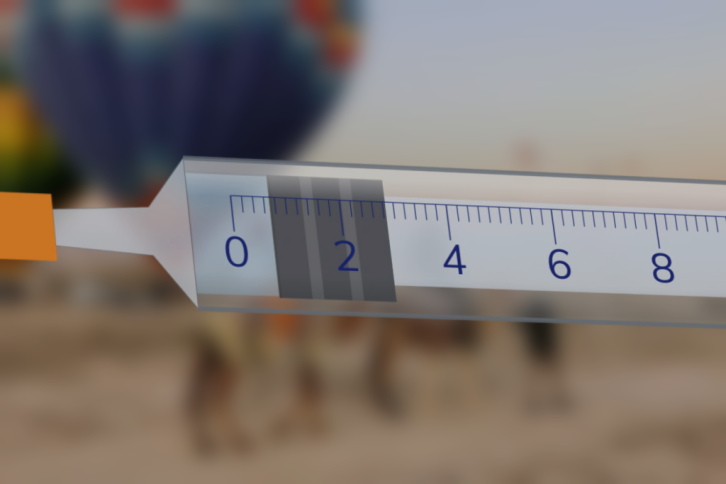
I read 0.7 mL
